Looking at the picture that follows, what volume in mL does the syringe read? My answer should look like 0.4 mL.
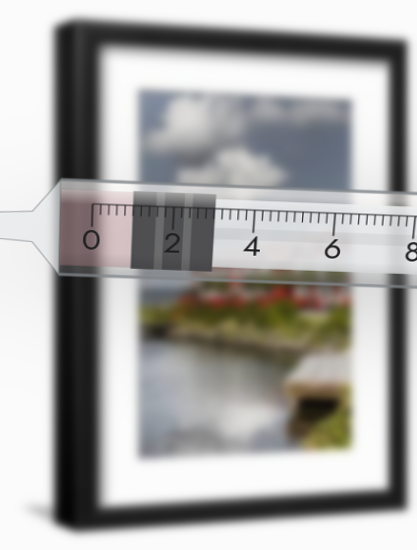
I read 1 mL
